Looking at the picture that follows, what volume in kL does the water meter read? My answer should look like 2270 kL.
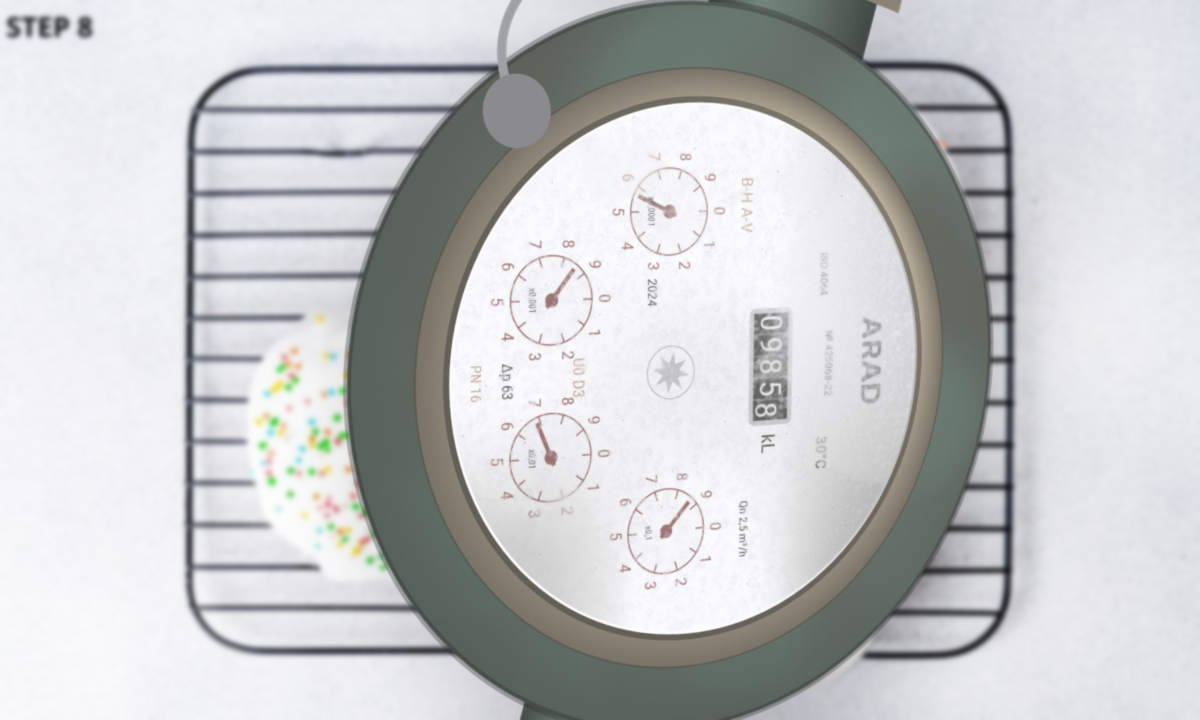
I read 9857.8685 kL
